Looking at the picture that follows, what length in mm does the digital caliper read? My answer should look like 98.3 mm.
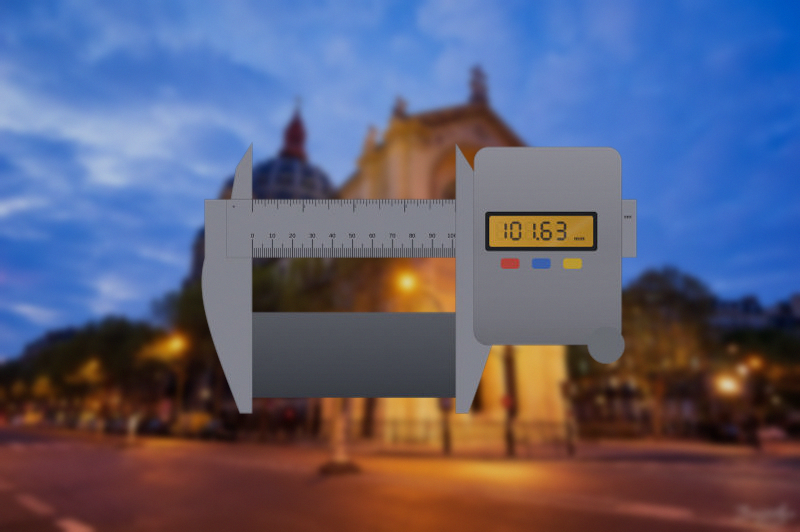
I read 101.63 mm
